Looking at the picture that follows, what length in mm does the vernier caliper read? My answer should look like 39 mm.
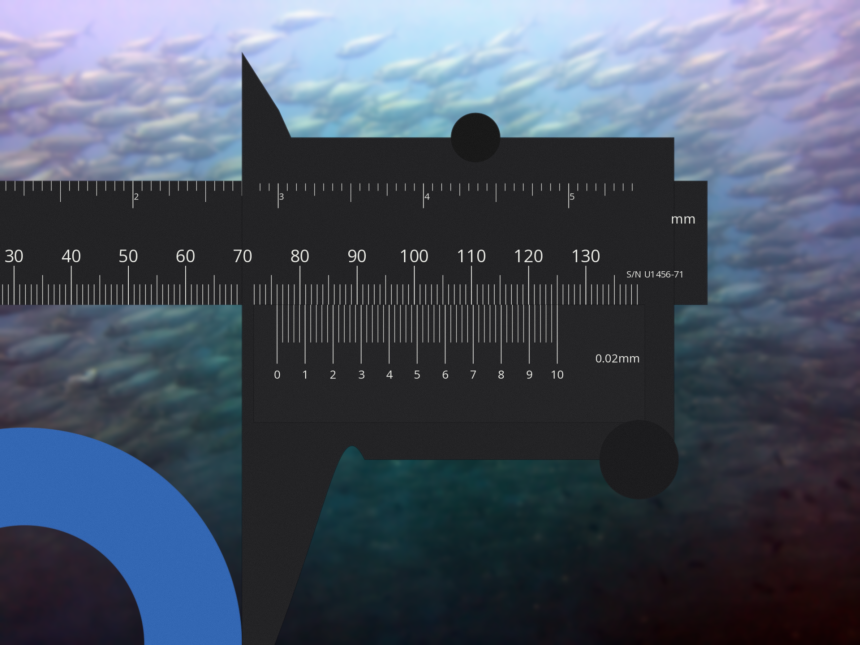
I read 76.0 mm
